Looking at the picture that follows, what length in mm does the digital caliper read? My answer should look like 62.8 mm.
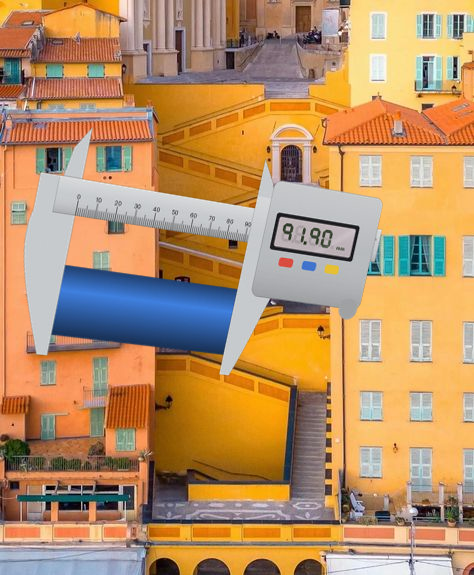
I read 91.90 mm
